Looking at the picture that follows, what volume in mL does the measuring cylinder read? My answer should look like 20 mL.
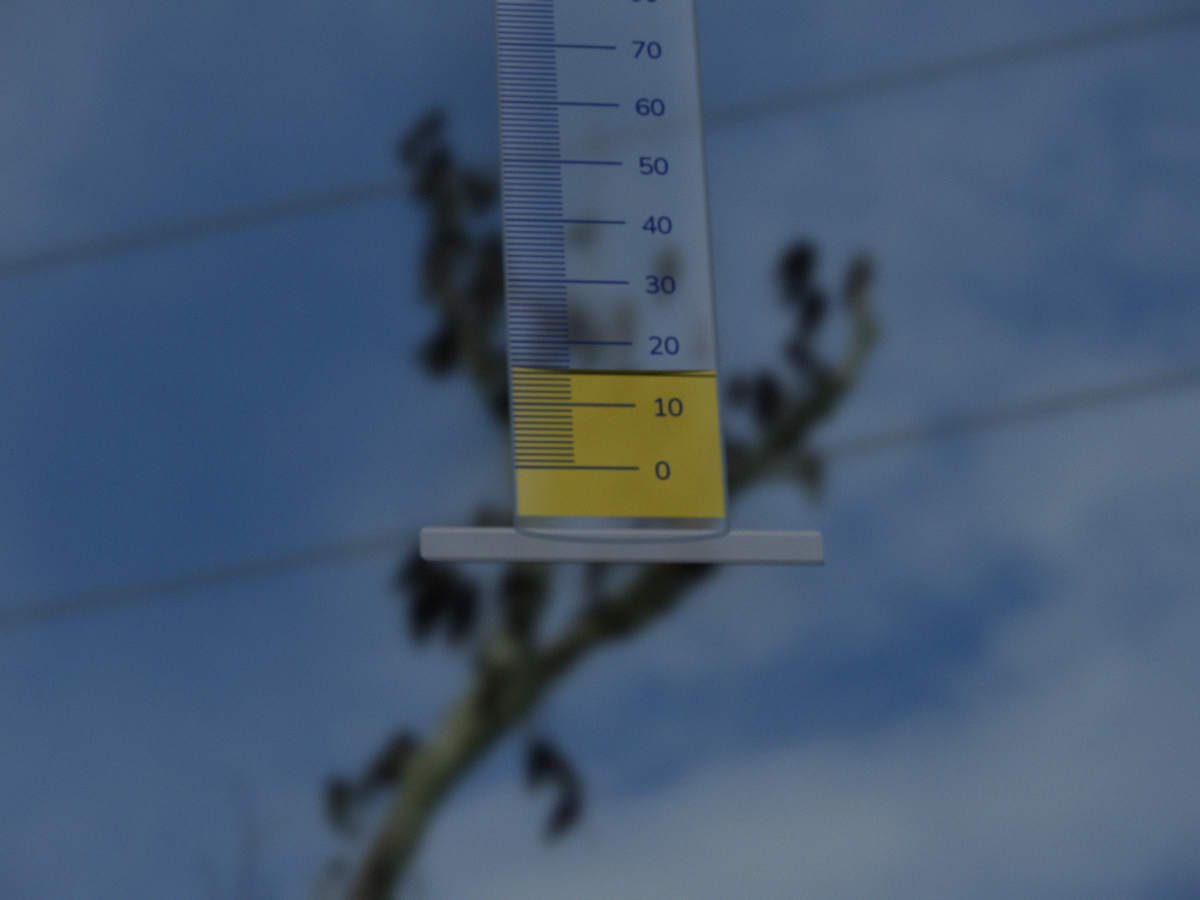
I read 15 mL
